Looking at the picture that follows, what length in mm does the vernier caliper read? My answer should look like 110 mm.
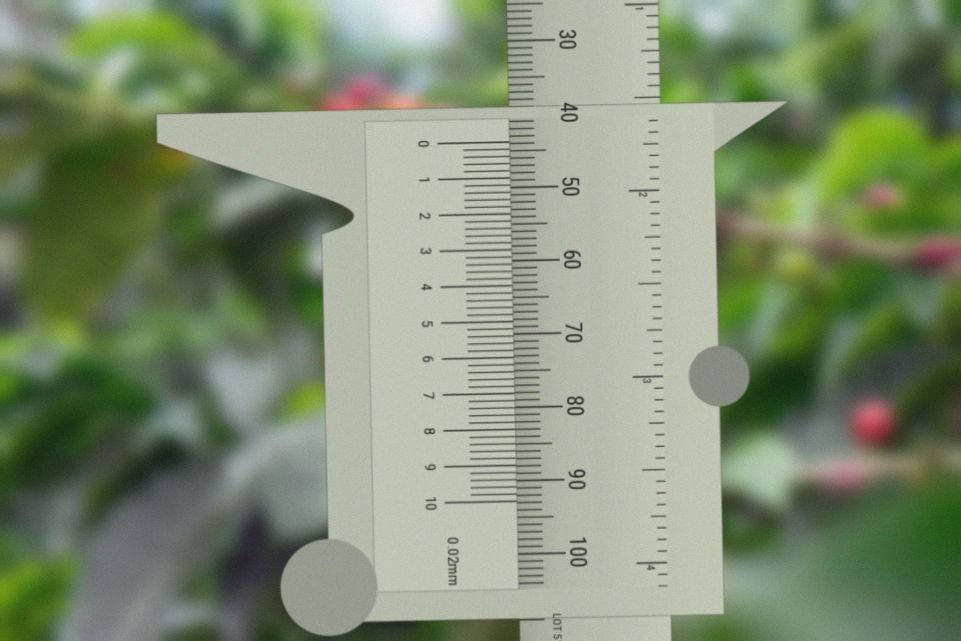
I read 43.8 mm
